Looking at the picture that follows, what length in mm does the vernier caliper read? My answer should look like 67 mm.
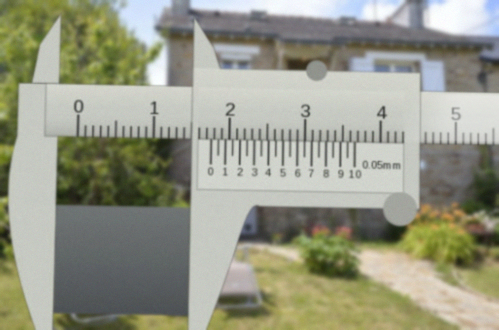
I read 17.6 mm
